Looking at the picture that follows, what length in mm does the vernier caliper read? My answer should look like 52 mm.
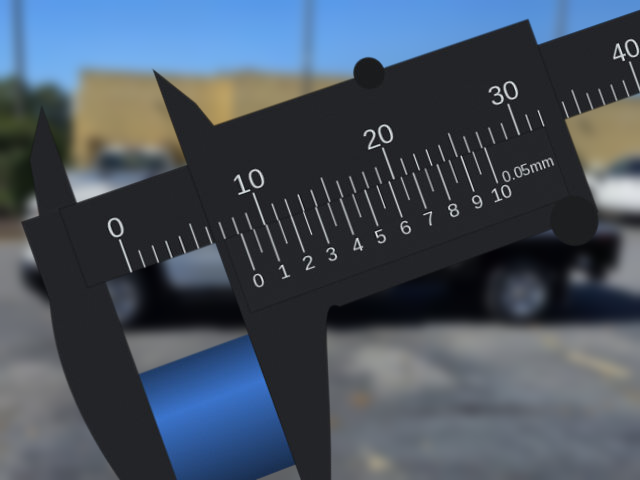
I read 8.2 mm
